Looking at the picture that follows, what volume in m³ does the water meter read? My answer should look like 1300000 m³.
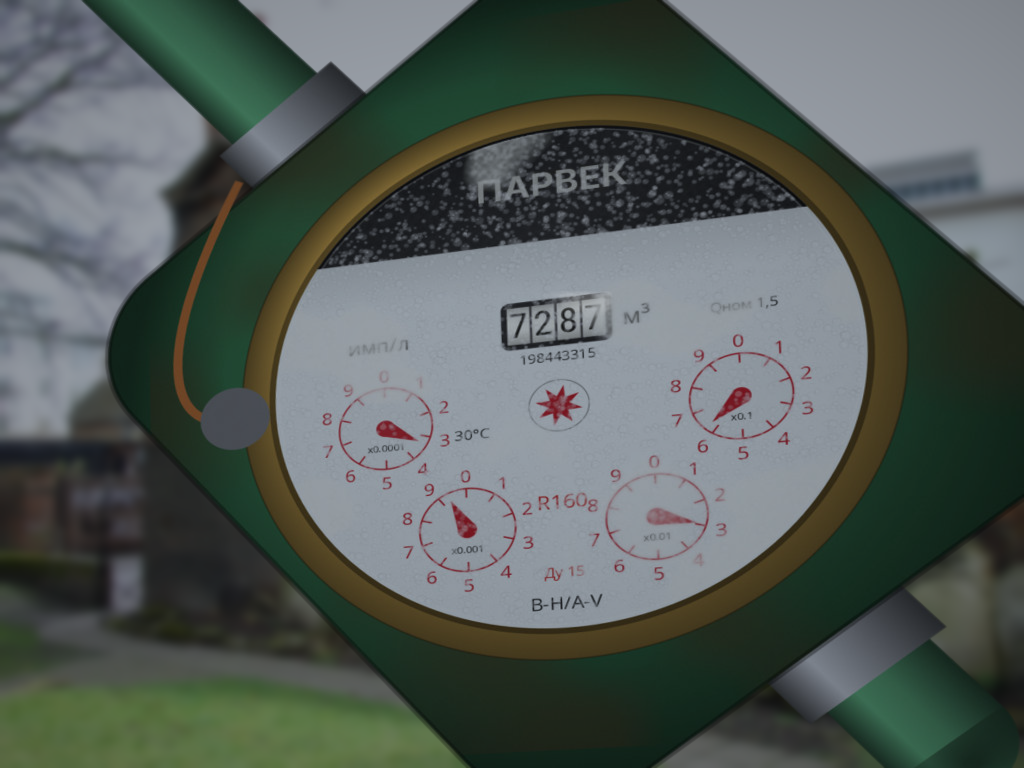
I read 7287.6293 m³
